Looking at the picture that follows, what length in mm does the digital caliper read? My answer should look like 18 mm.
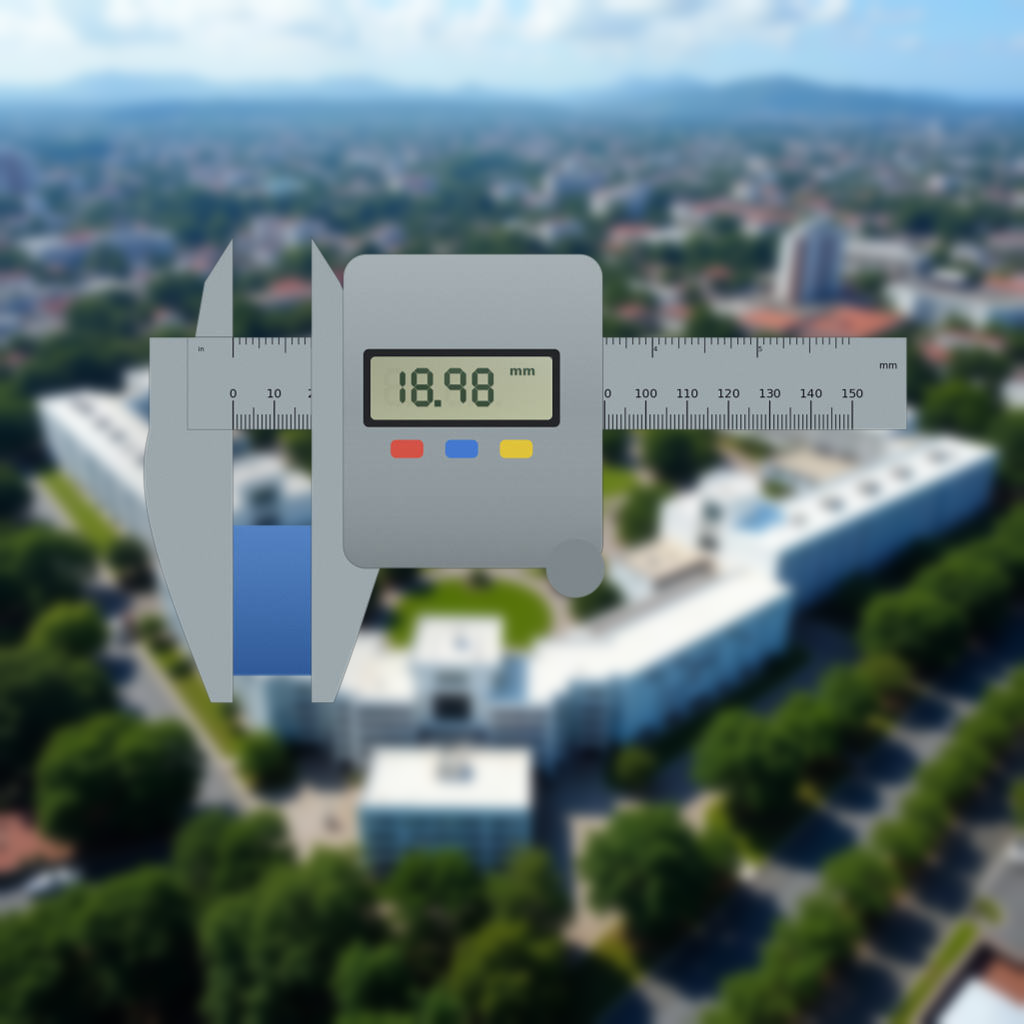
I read 18.98 mm
